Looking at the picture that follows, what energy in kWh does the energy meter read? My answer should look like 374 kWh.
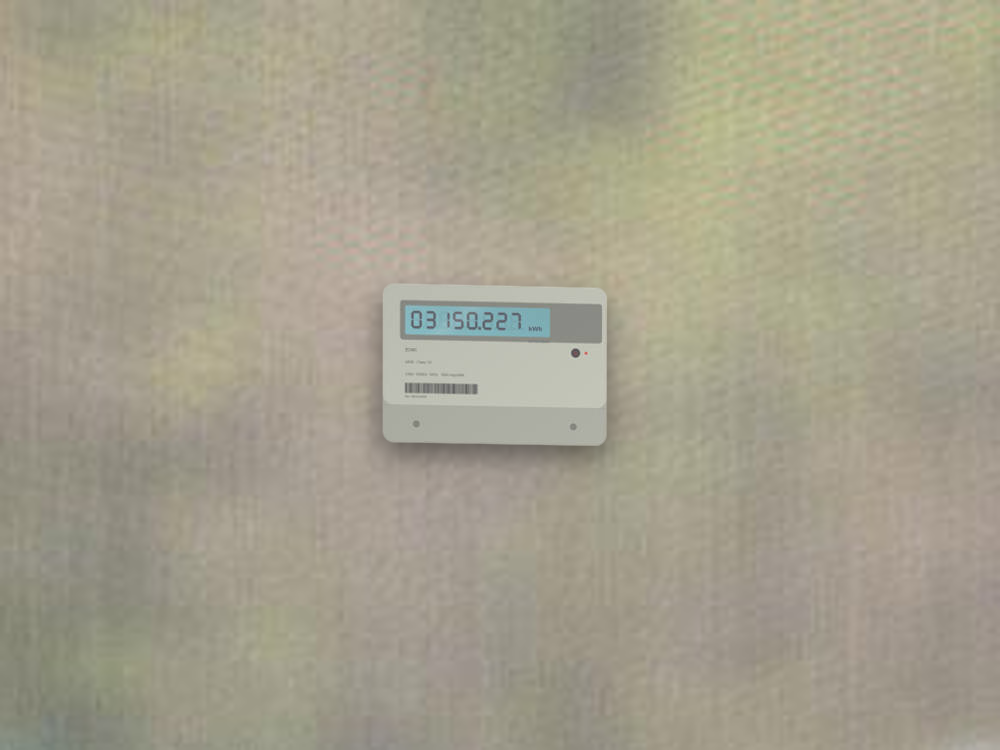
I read 3150.227 kWh
